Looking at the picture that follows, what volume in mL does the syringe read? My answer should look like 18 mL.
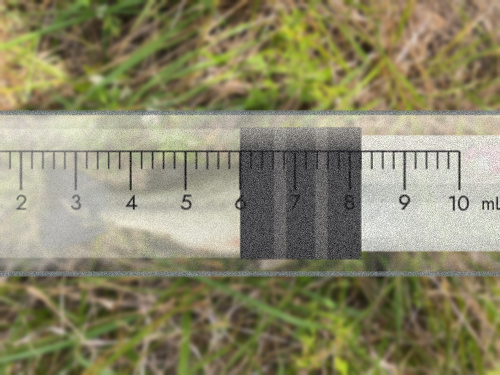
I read 6 mL
